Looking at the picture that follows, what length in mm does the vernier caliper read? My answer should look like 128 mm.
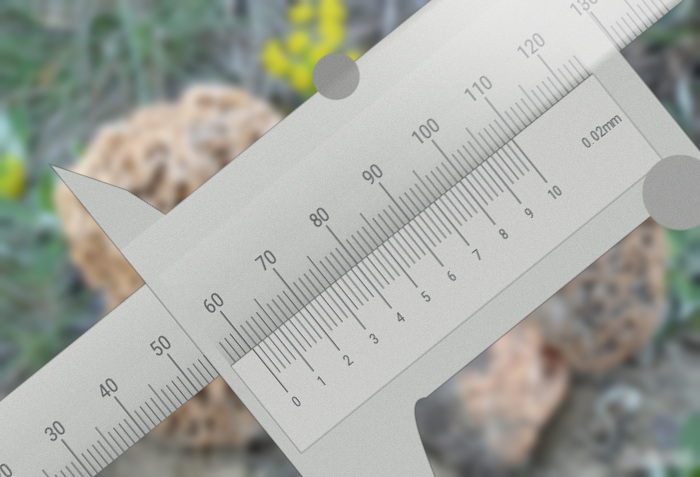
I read 60.2 mm
